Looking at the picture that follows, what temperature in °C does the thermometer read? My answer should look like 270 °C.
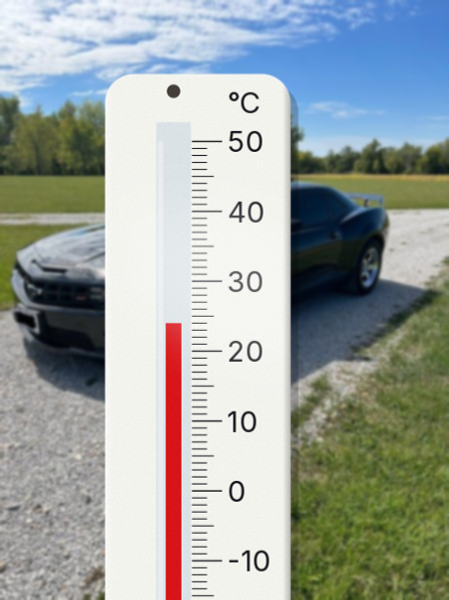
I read 24 °C
